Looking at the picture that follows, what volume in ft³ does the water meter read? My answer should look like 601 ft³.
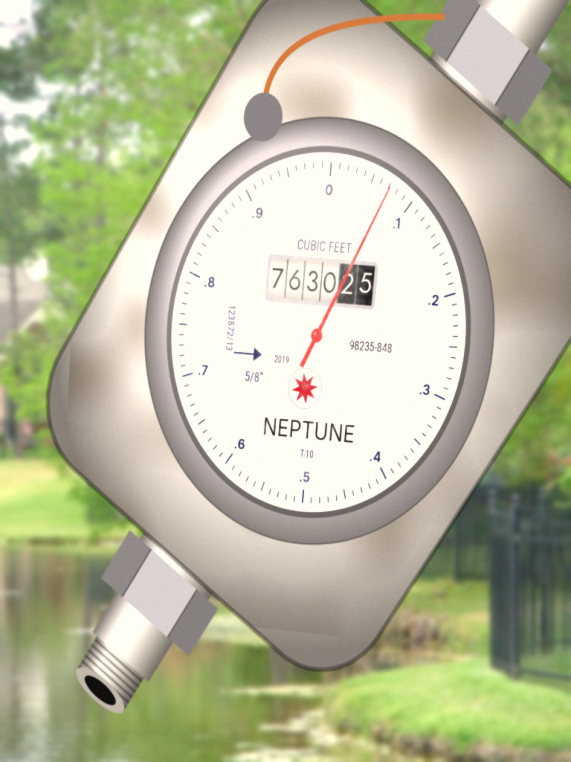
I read 763025.07 ft³
